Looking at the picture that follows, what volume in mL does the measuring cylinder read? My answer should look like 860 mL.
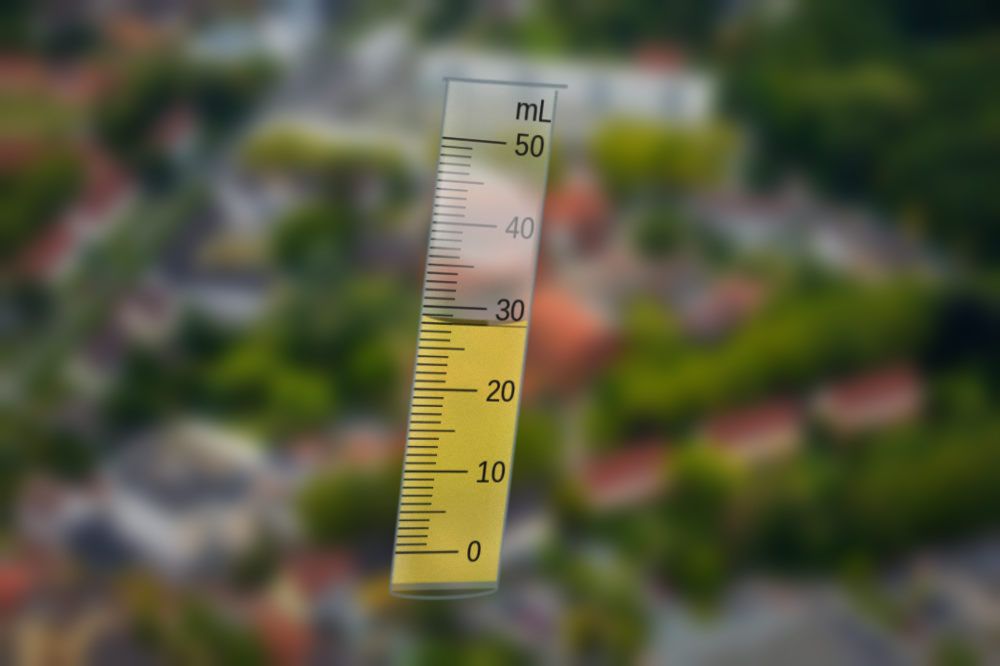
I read 28 mL
